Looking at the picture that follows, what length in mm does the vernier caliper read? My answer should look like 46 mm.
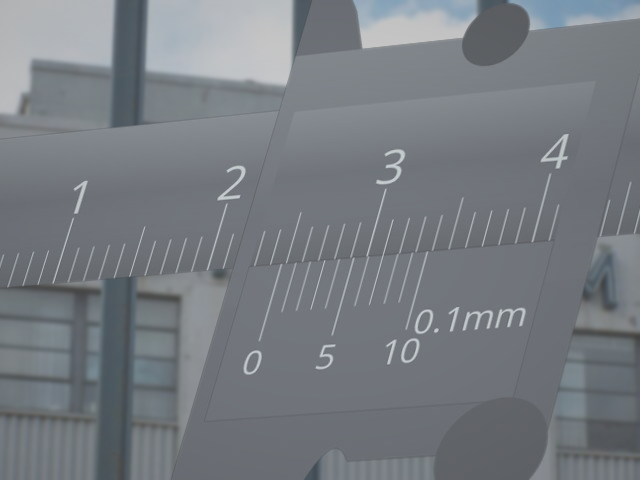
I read 24.7 mm
